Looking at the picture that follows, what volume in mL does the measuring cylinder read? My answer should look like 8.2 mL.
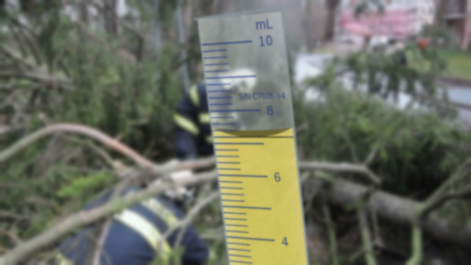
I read 7.2 mL
